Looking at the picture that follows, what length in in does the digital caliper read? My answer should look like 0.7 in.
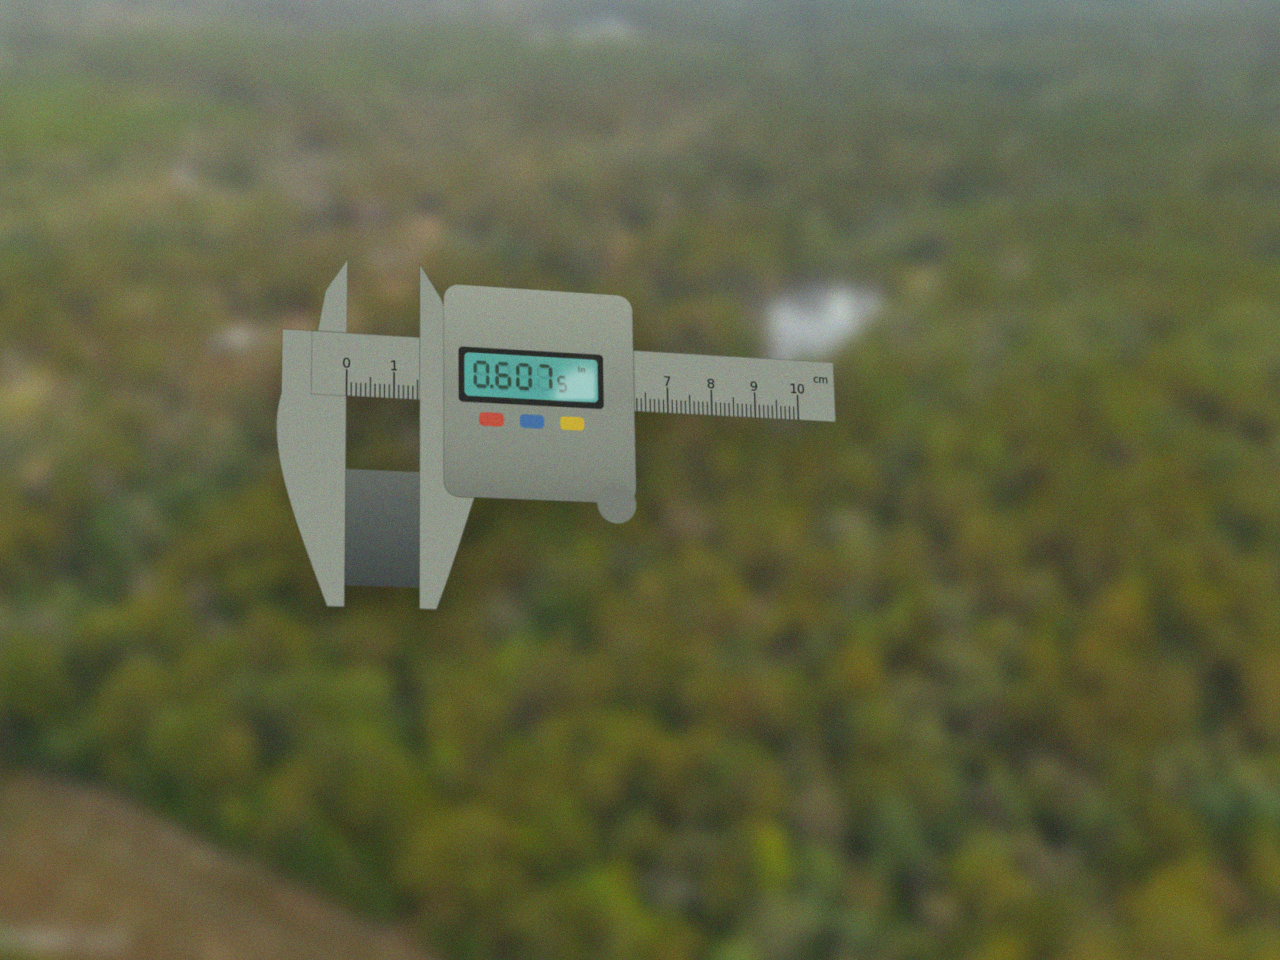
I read 0.6075 in
